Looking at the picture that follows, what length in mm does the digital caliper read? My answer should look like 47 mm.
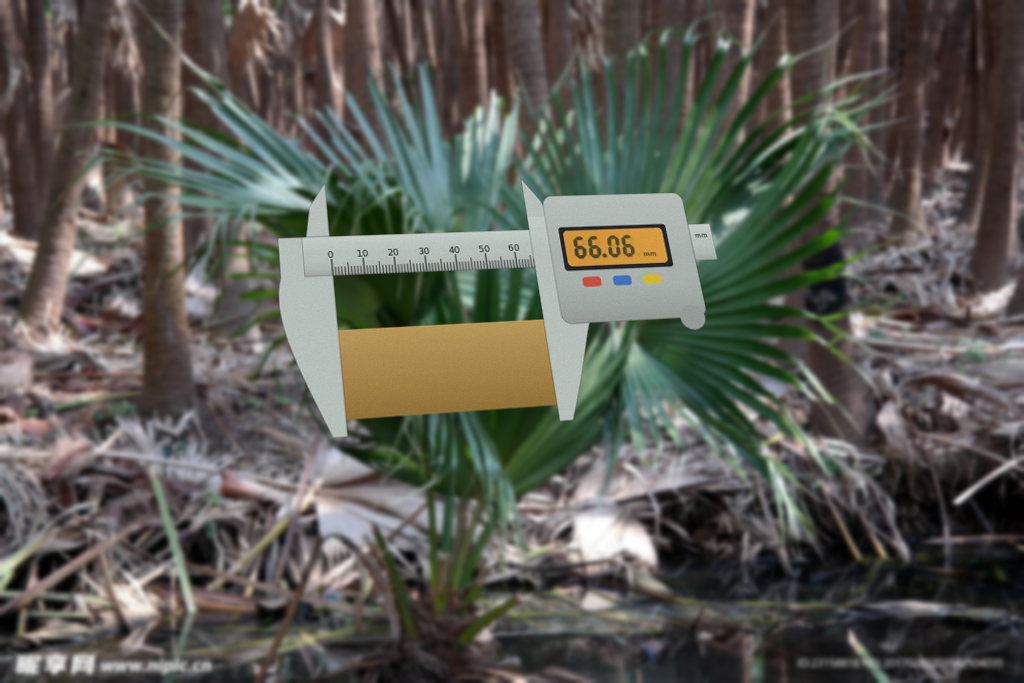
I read 66.06 mm
